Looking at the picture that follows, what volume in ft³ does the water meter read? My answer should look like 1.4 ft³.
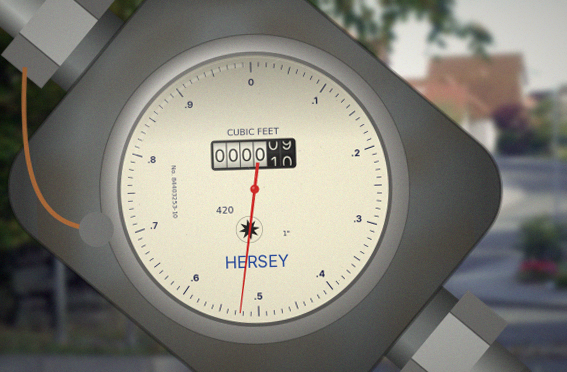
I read 9.52 ft³
